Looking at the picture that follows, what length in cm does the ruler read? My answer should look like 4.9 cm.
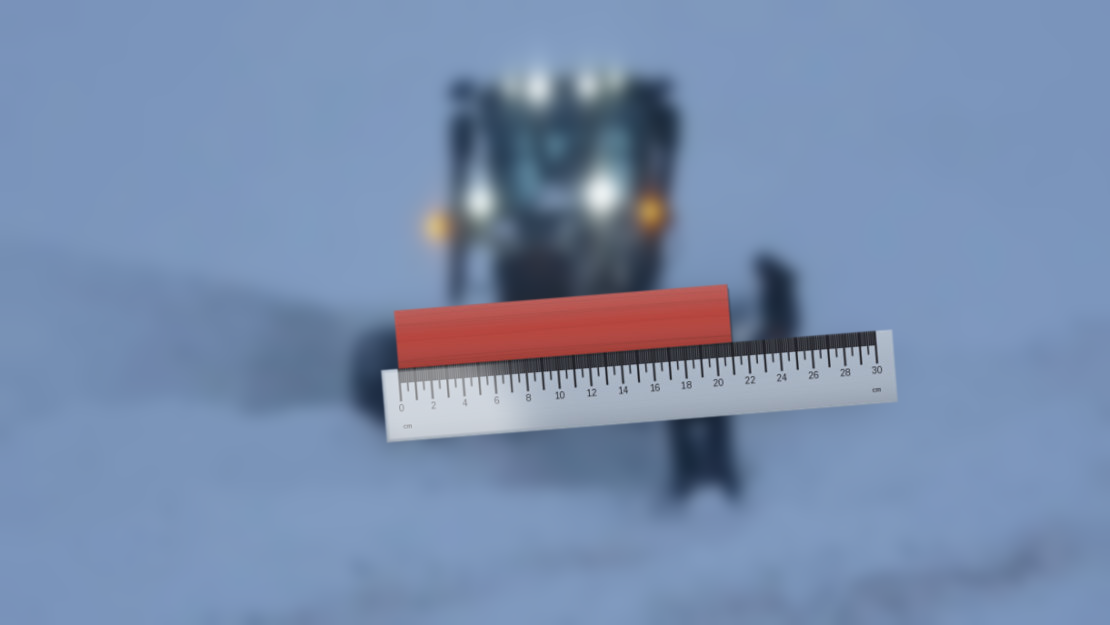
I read 21 cm
